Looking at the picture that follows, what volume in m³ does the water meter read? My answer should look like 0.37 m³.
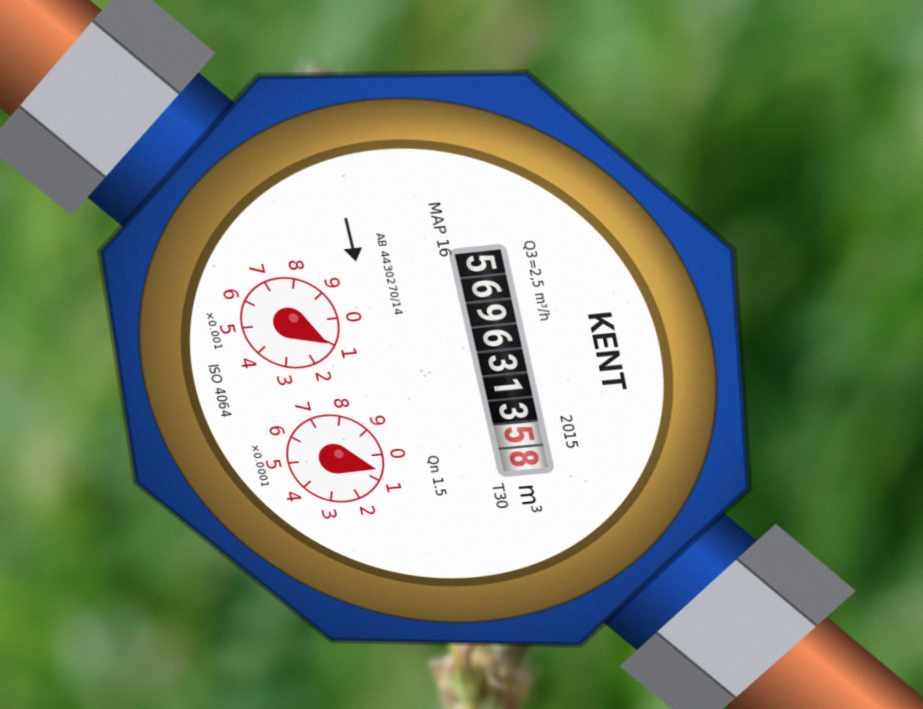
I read 5696313.5810 m³
